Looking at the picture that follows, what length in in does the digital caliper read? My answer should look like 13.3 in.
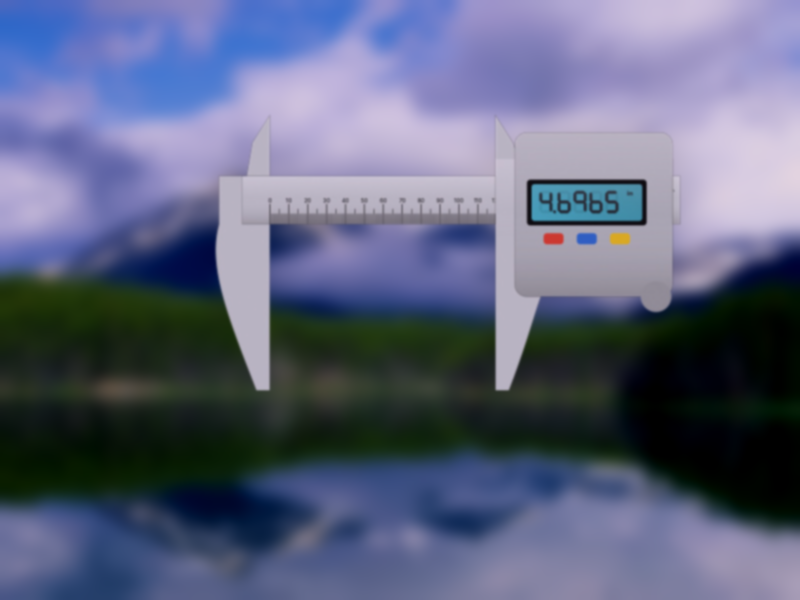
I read 4.6965 in
